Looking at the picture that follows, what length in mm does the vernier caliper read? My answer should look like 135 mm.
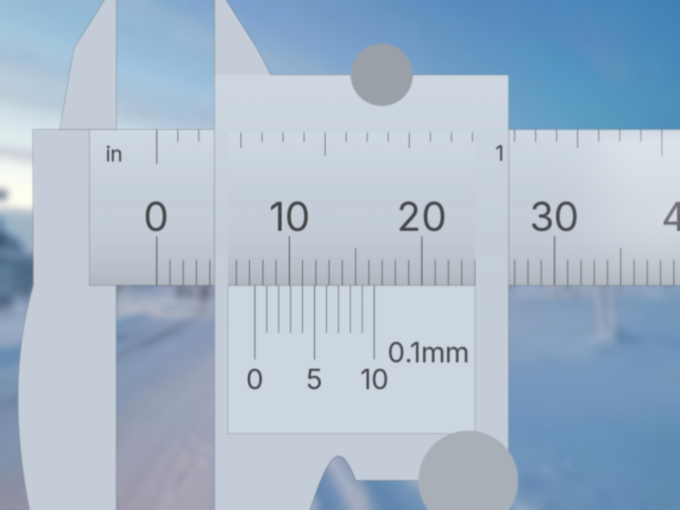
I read 7.4 mm
